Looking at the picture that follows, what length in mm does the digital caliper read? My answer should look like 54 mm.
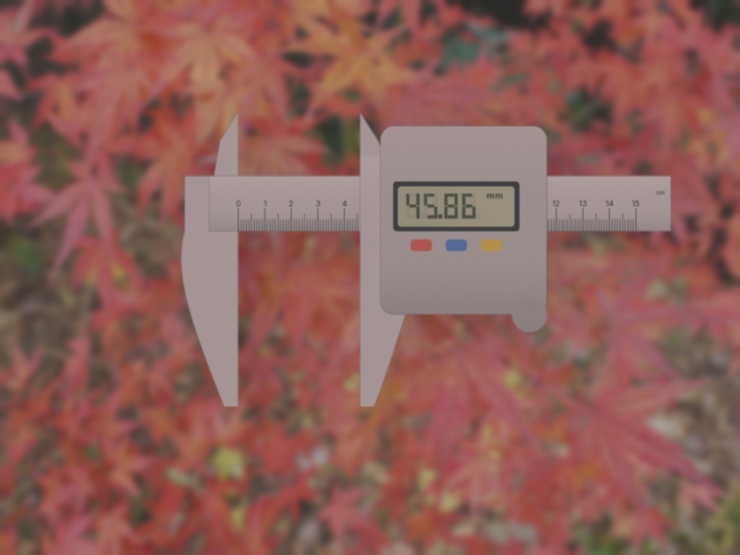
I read 45.86 mm
